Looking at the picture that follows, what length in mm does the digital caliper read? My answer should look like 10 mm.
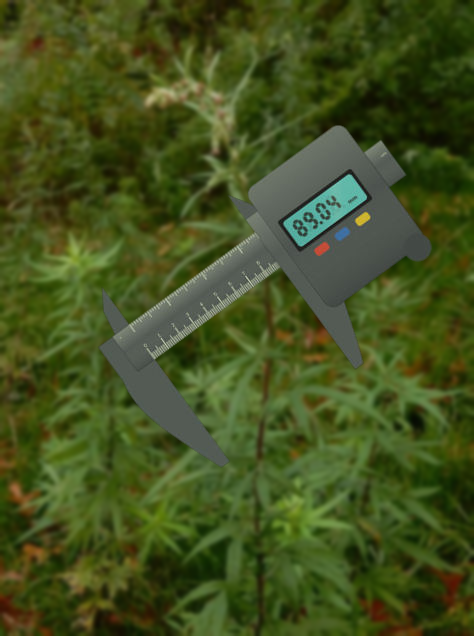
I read 89.04 mm
